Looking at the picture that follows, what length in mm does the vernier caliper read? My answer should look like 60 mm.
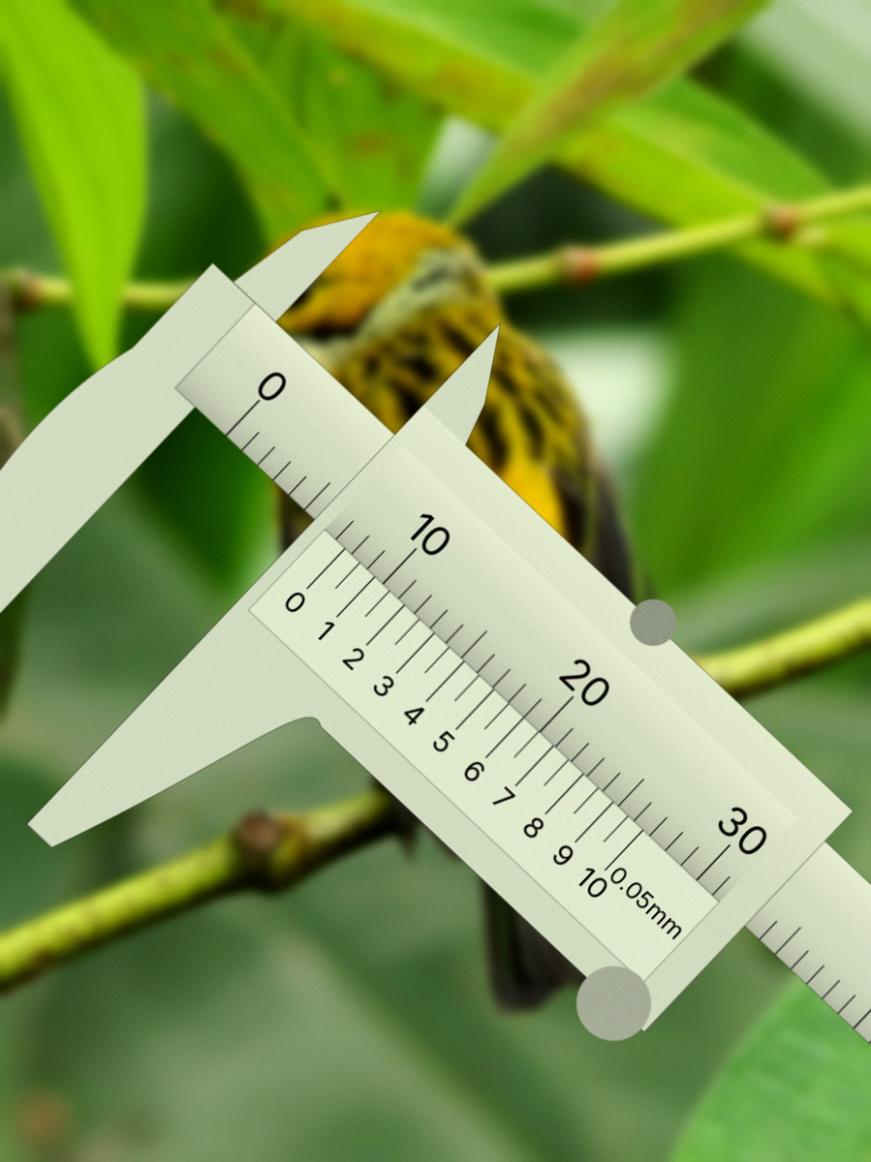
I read 7.6 mm
